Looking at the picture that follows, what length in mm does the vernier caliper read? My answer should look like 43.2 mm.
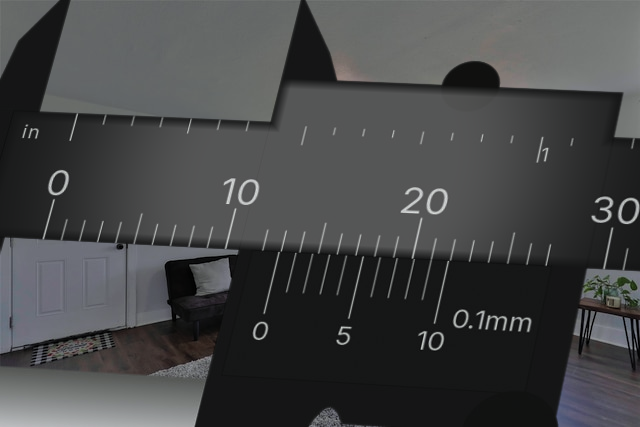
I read 12.9 mm
